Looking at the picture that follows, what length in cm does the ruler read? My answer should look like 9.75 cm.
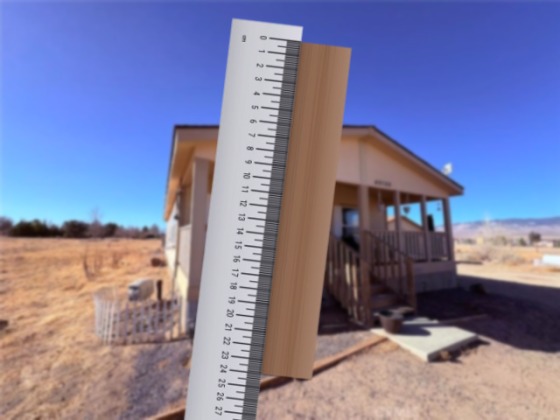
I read 24 cm
